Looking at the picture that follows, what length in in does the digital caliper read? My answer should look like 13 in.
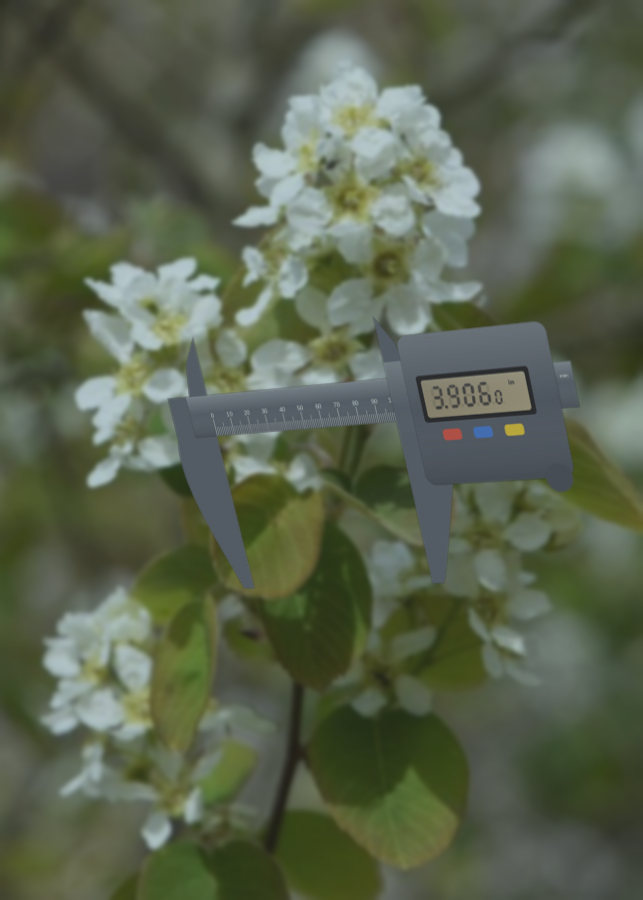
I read 3.9060 in
